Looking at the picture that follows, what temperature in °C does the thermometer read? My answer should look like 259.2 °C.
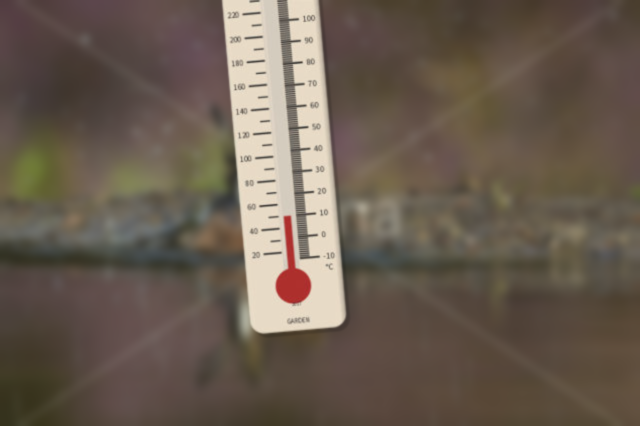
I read 10 °C
